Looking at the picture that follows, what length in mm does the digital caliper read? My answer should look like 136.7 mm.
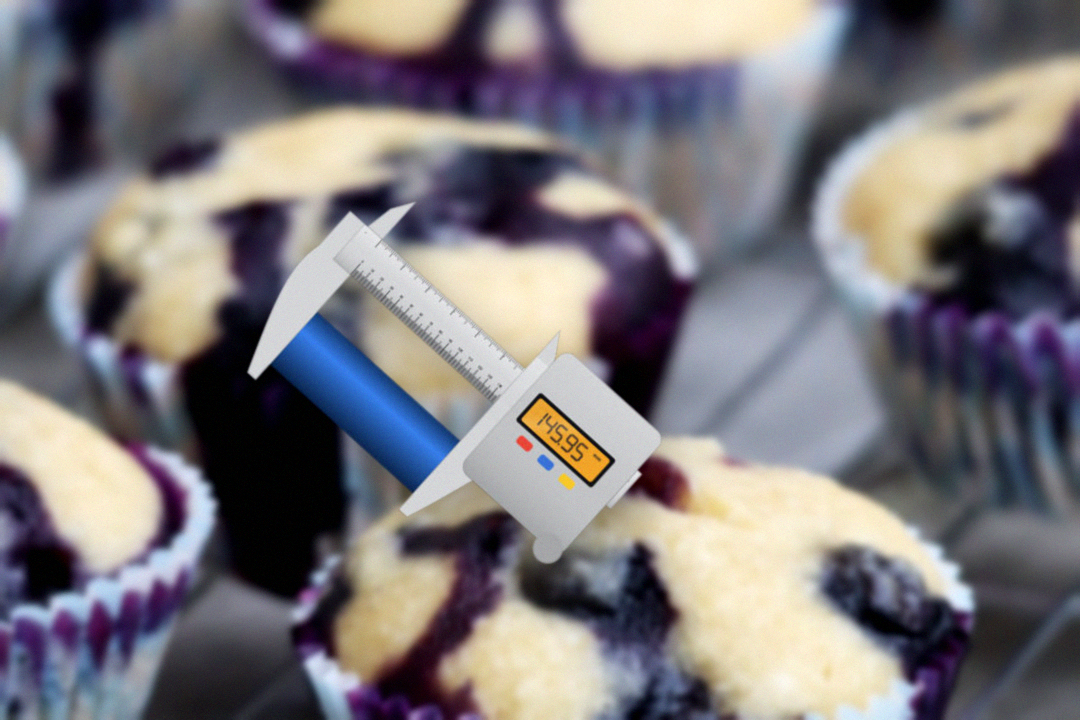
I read 145.95 mm
